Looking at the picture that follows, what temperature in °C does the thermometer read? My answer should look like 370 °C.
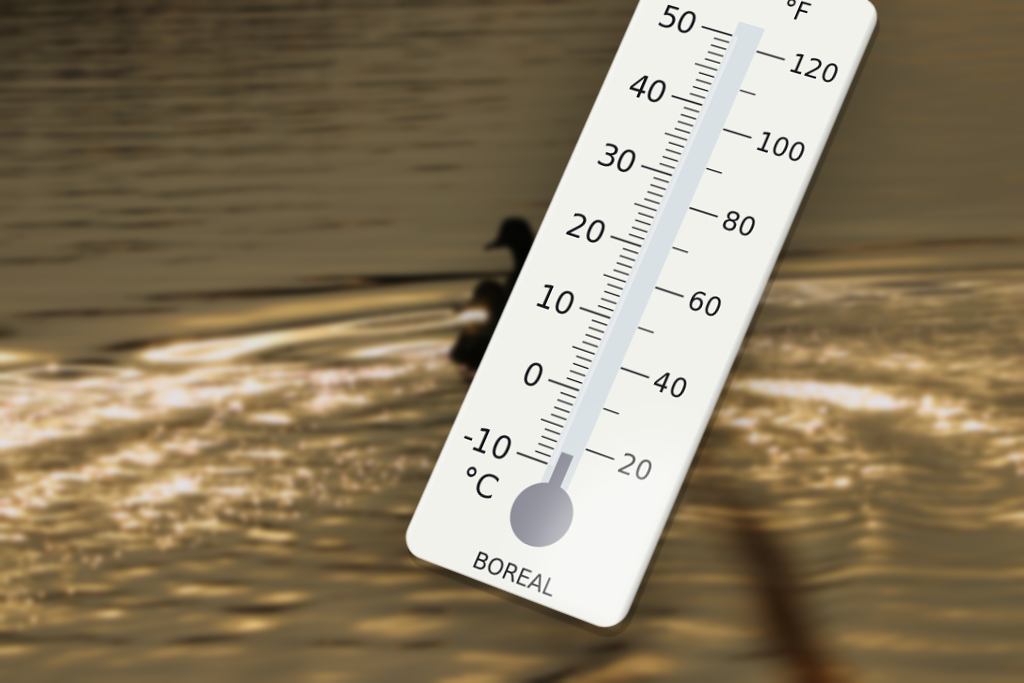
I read -8 °C
